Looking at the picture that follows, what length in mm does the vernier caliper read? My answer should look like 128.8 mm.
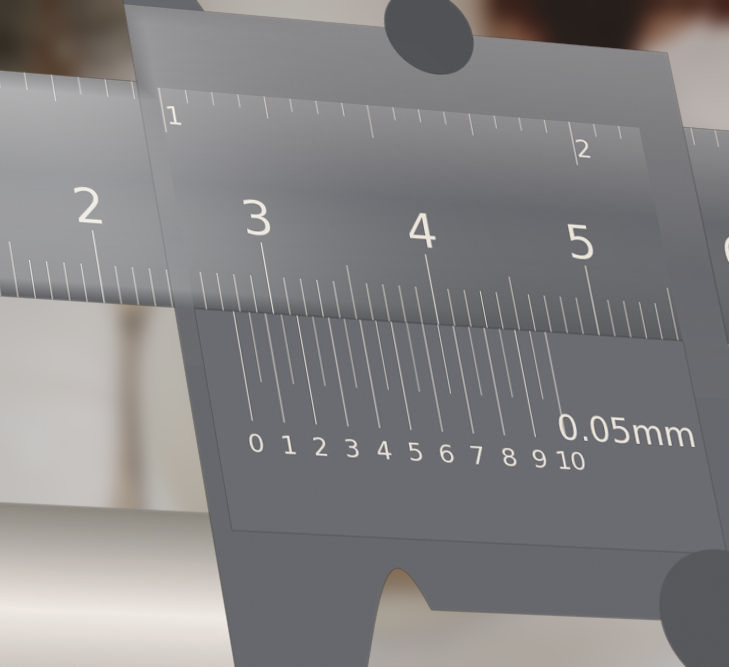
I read 27.6 mm
